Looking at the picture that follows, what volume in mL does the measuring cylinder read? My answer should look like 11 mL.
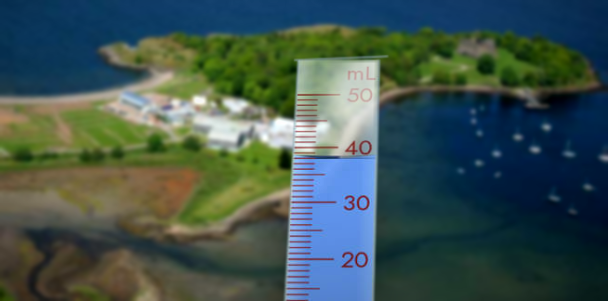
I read 38 mL
